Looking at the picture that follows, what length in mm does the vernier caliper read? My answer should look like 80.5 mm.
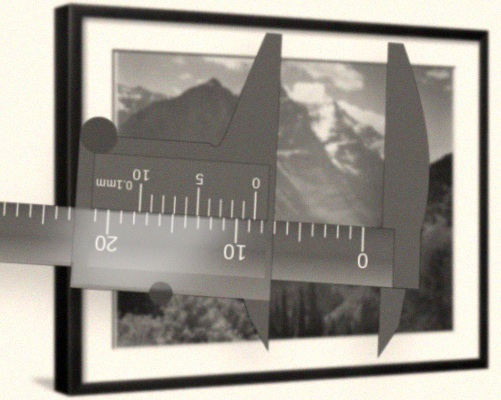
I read 8.6 mm
